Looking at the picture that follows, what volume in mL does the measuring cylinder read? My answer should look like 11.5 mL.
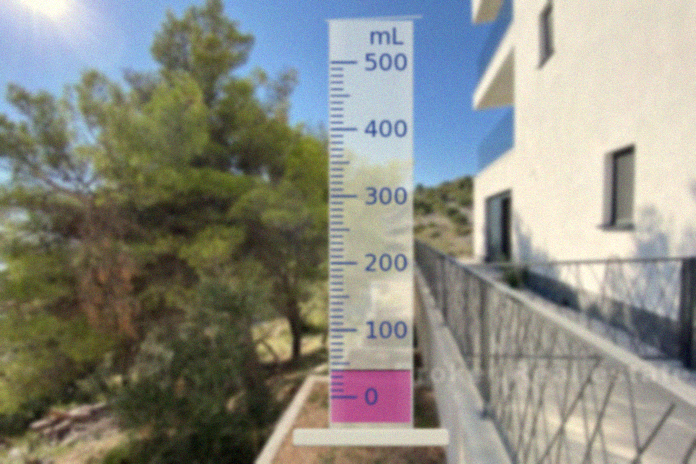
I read 40 mL
